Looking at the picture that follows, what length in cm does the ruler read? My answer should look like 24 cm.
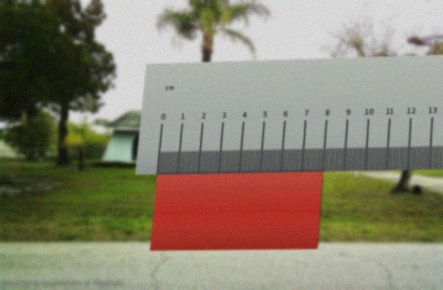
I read 8 cm
